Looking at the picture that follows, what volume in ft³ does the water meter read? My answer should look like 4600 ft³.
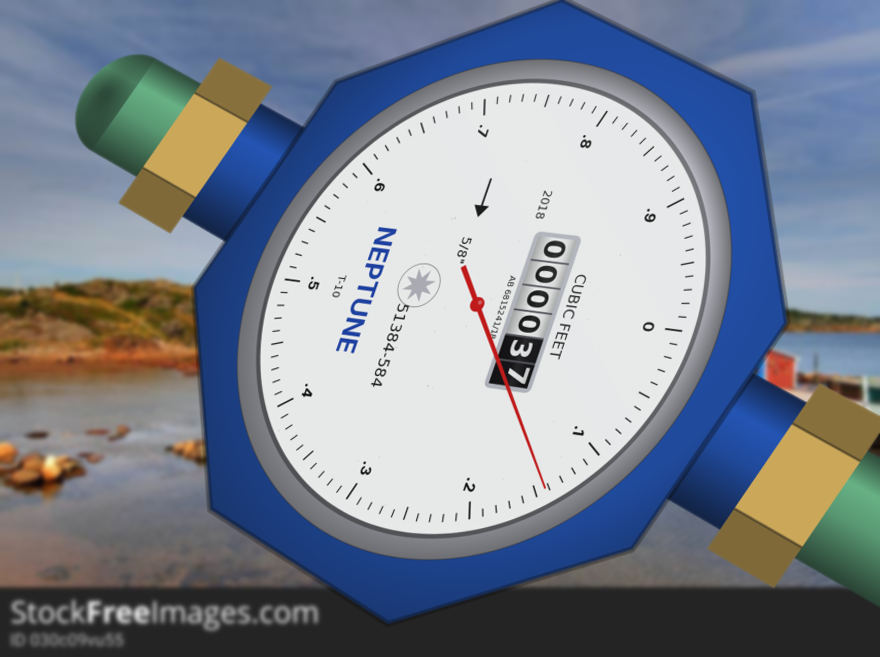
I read 37.14 ft³
